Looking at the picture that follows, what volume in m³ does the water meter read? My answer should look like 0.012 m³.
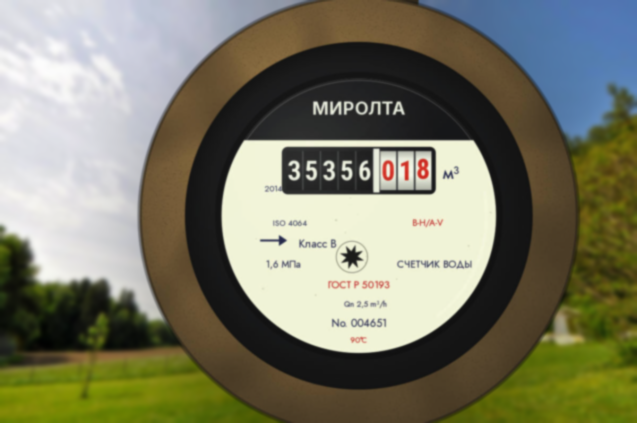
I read 35356.018 m³
